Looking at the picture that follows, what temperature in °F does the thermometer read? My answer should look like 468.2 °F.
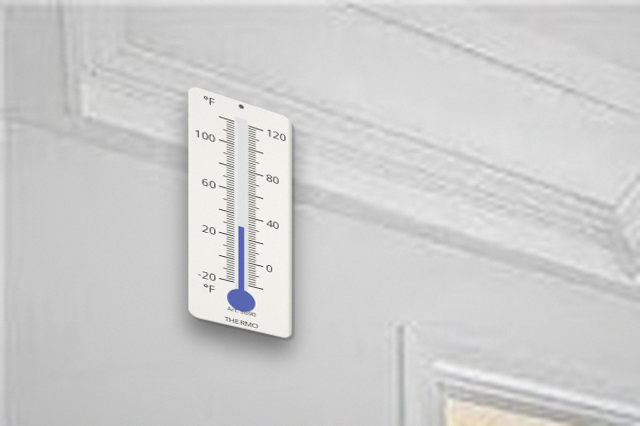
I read 30 °F
